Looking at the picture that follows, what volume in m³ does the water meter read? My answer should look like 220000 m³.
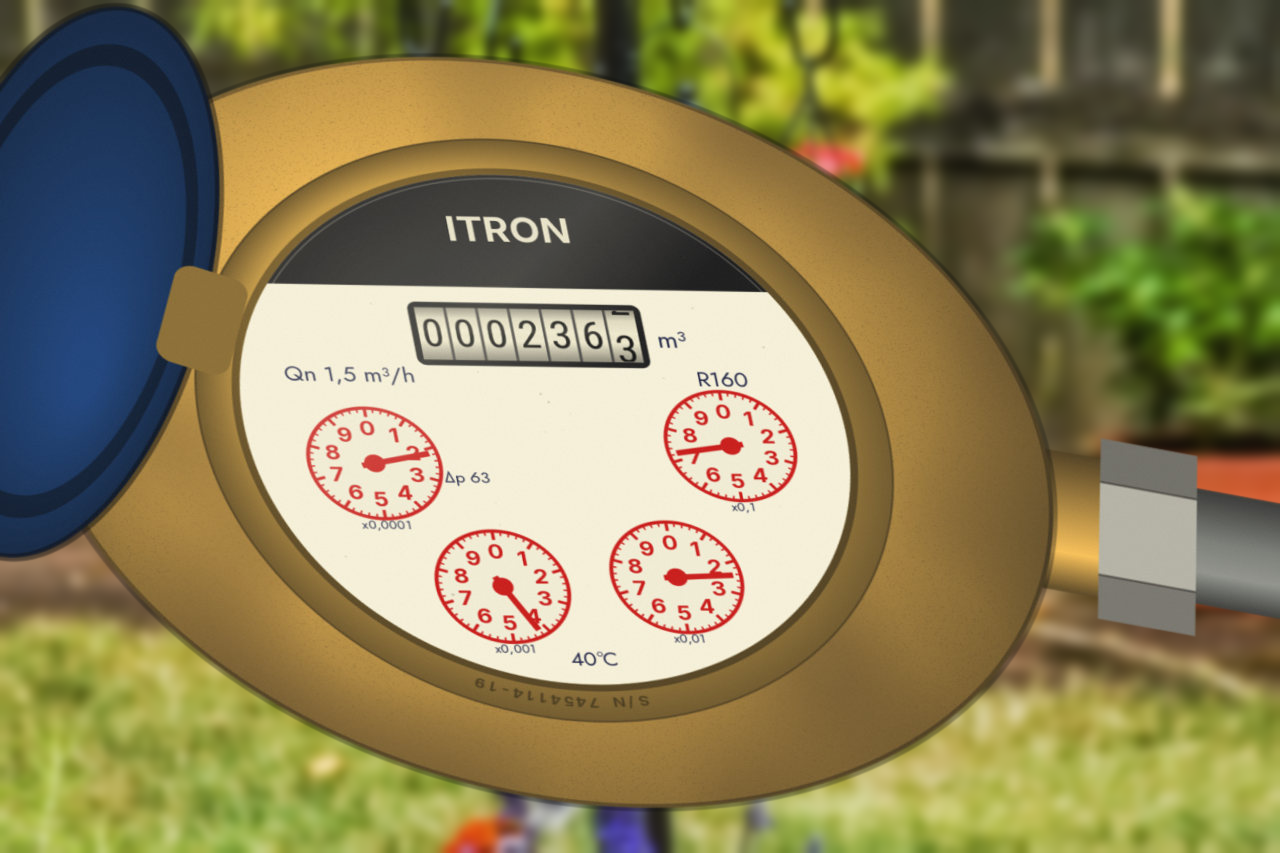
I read 2362.7242 m³
